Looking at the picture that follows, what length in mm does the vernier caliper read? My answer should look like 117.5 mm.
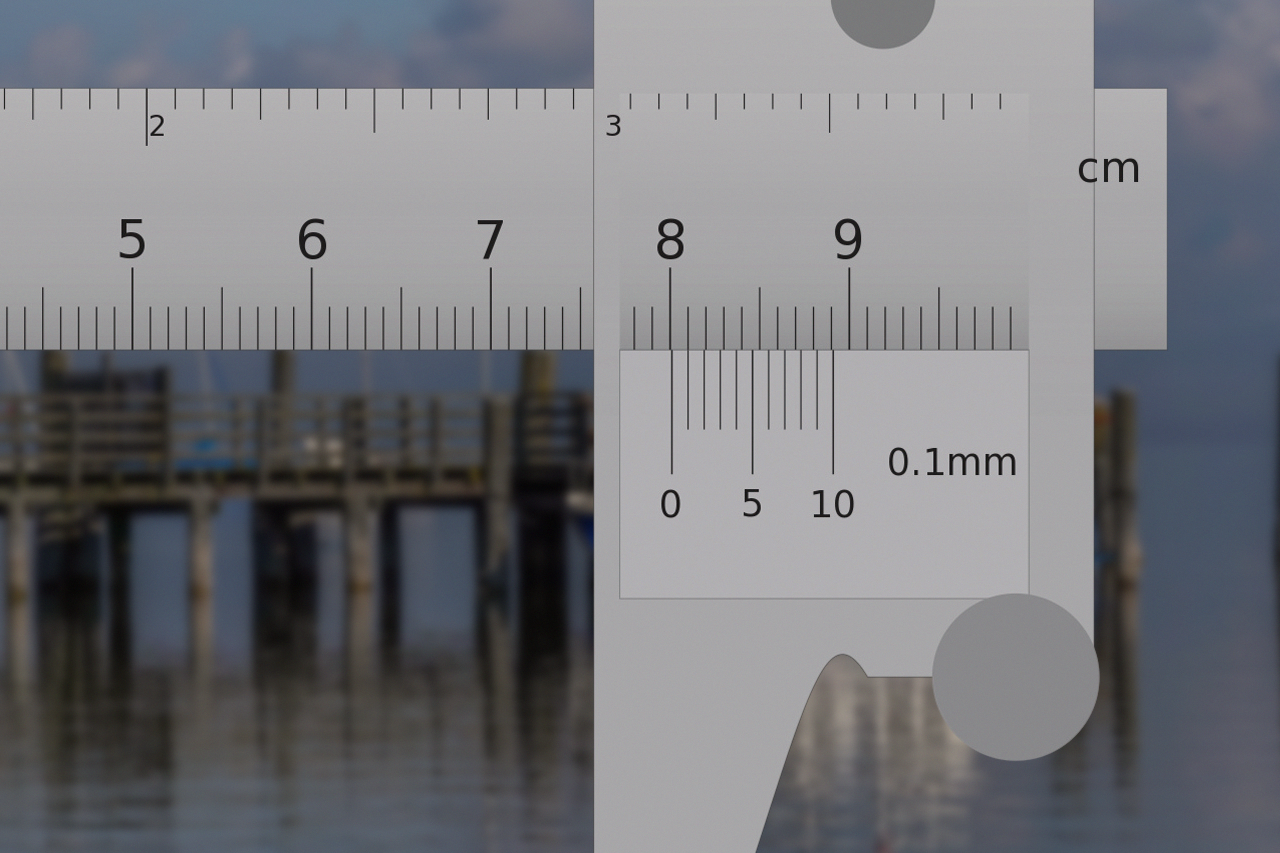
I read 80.1 mm
